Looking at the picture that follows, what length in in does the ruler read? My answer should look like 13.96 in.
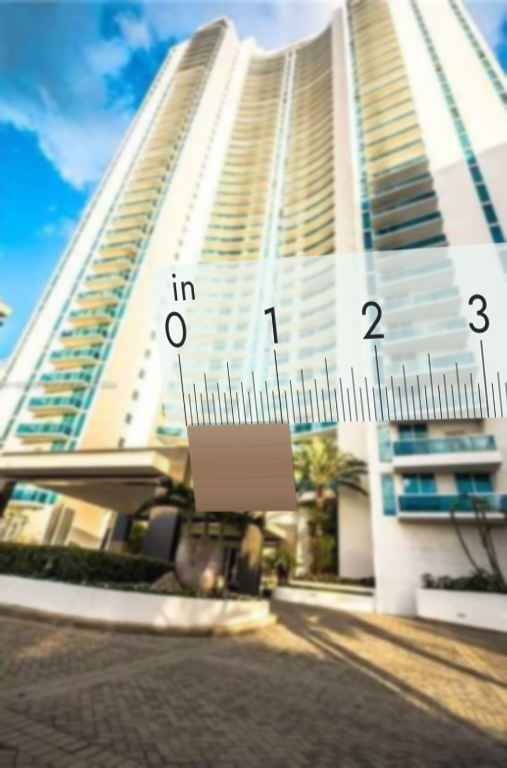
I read 1.0625 in
